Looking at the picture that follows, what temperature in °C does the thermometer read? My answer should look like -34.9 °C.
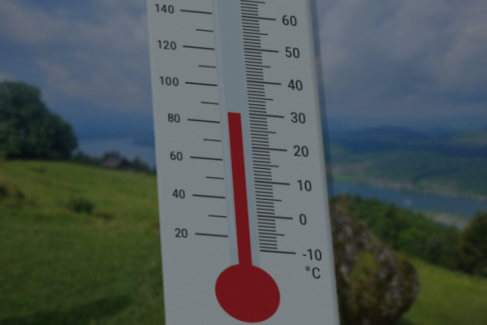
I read 30 °C
